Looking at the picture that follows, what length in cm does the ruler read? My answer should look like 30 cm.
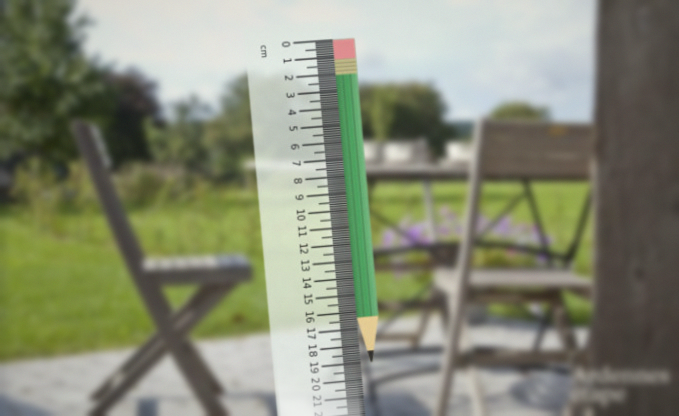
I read 19 cm
